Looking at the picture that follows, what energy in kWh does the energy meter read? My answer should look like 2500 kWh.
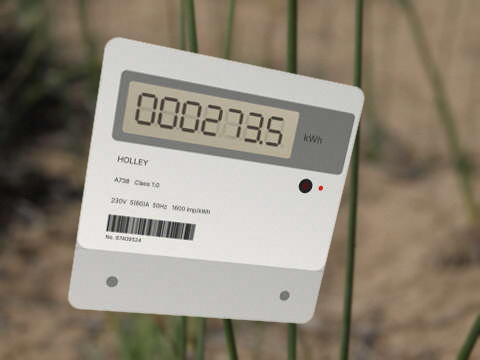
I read 273.5 kWh
